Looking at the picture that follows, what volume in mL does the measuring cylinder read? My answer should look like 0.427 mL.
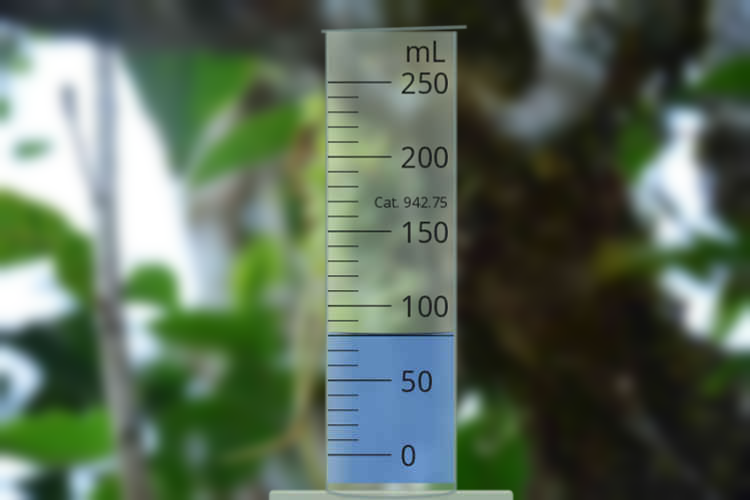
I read 80 mL
